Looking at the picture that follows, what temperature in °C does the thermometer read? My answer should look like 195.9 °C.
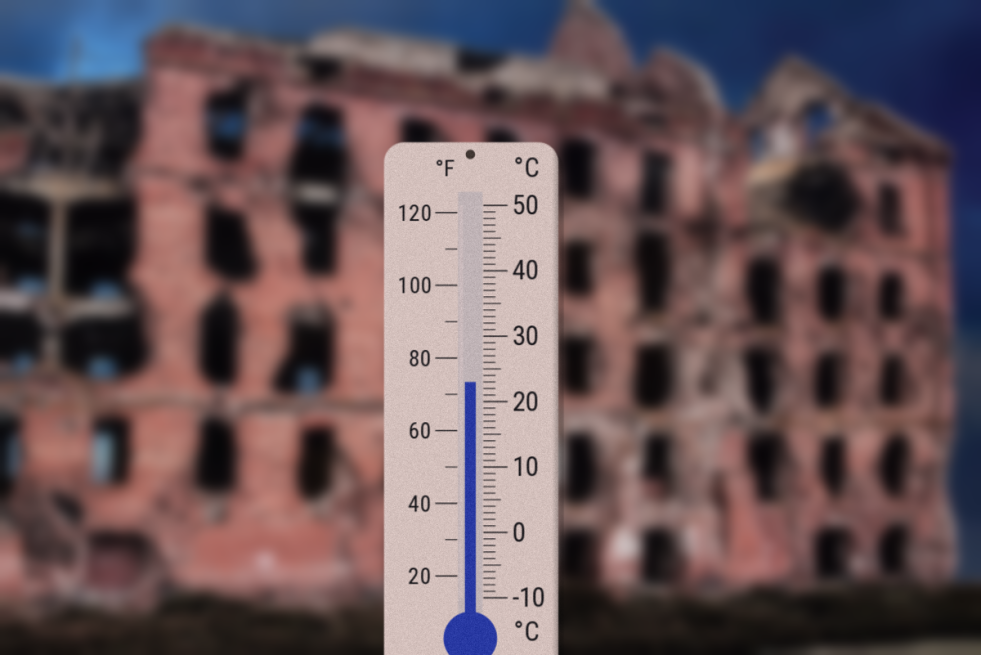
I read 23 °C
